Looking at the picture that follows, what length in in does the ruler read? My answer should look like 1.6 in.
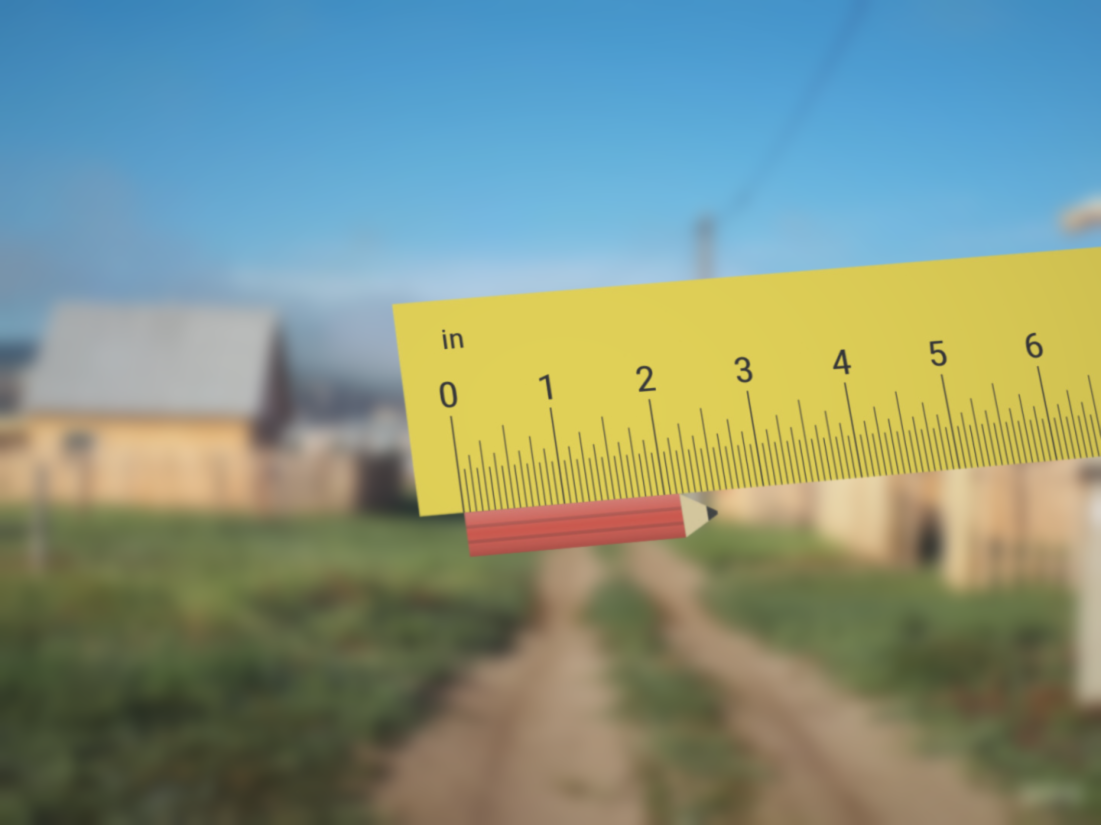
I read 2.5 in
